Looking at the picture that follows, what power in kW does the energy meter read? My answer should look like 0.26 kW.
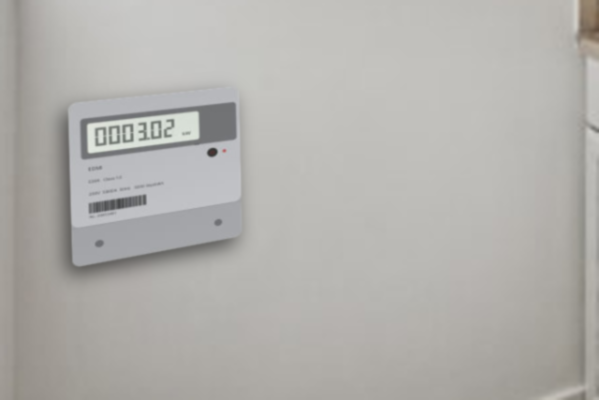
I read 3.02 kW
